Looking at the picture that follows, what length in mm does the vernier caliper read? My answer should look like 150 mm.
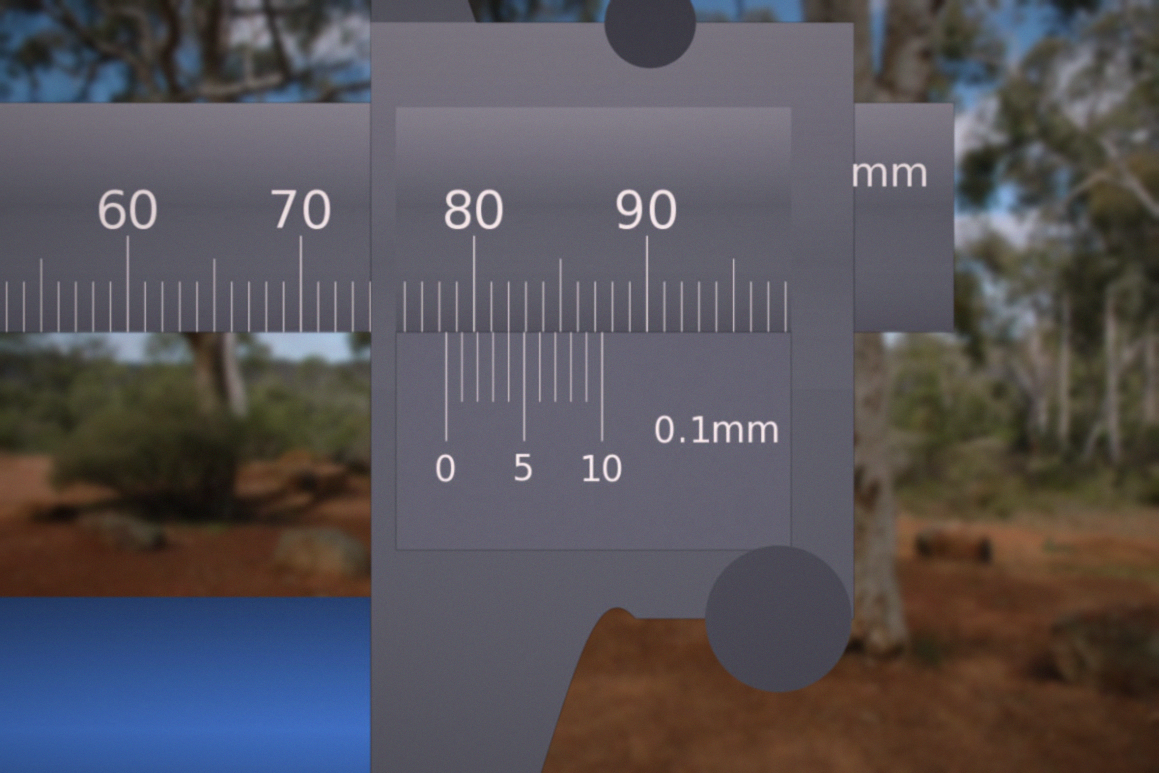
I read 78.4 mm
